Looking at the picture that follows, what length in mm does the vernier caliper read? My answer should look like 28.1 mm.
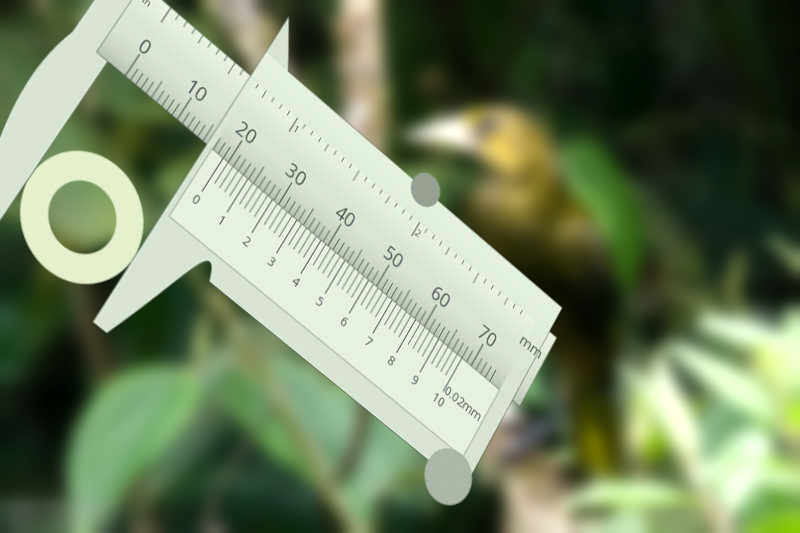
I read 19.0 mm
